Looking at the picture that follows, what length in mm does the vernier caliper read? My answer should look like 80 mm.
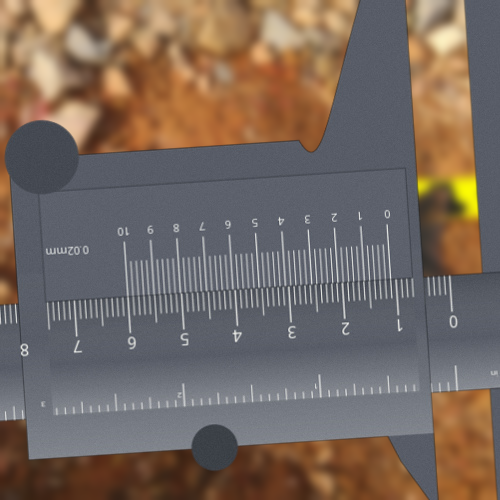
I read 11.0 mm
